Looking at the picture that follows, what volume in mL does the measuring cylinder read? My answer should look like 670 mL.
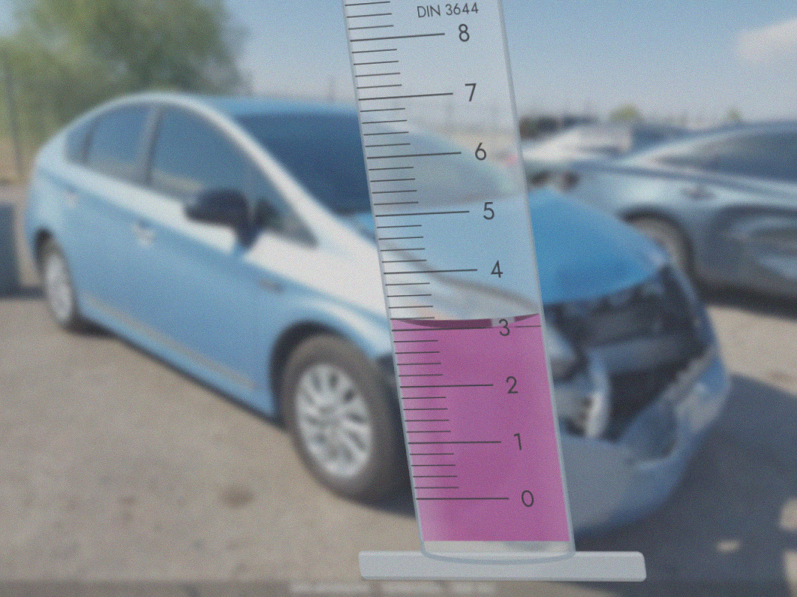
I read 3 mL
